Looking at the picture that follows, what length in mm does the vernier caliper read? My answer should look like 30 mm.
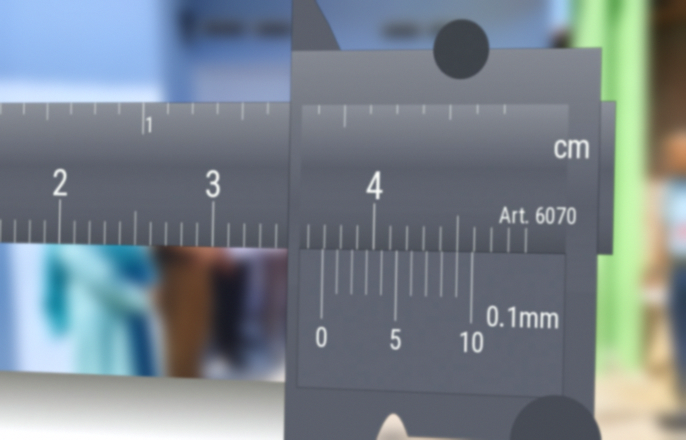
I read 36.9 mm
